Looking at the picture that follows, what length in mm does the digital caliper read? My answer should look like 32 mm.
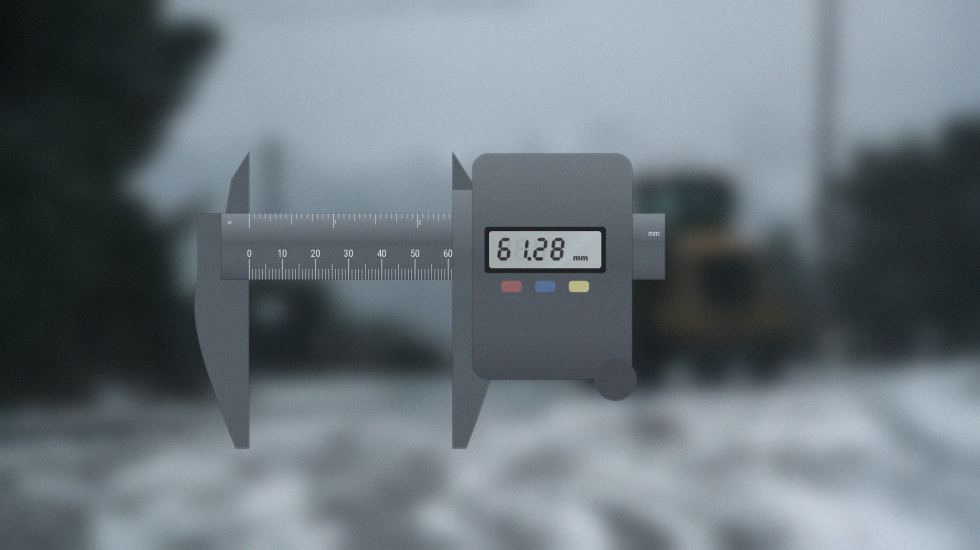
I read 61.28 mm
